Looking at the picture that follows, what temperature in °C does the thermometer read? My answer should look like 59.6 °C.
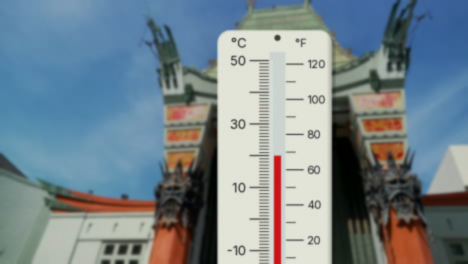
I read 20 °C
